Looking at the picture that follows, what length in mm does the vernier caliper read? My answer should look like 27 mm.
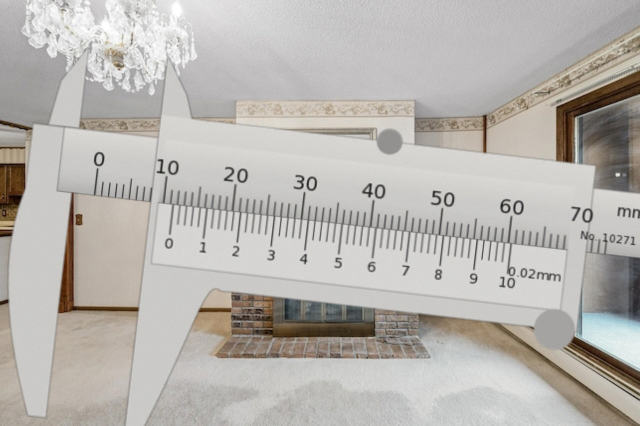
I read 11.4 mm
